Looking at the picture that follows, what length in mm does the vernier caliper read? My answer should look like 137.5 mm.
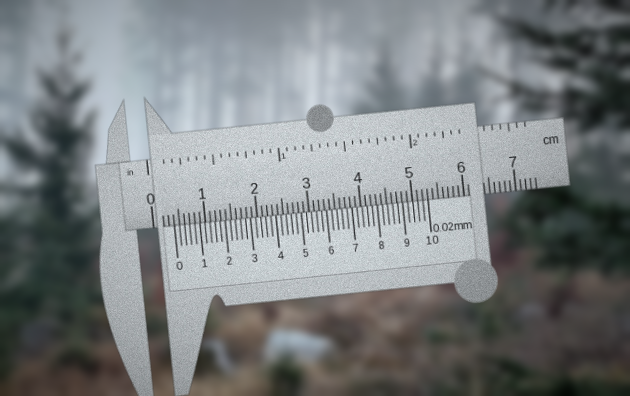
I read 4.0 mm
